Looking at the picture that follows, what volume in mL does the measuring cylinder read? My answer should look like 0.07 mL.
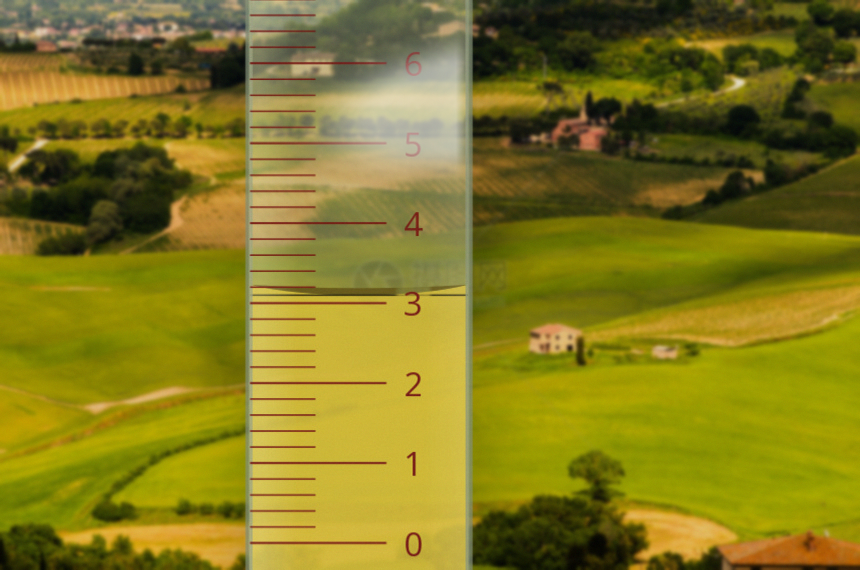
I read 3.1 mL
